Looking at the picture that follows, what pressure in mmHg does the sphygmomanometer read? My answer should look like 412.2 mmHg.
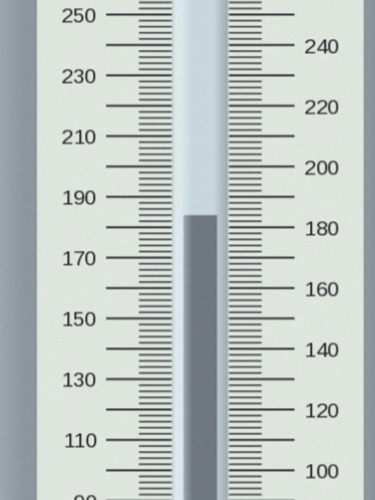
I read 184 mmHg
